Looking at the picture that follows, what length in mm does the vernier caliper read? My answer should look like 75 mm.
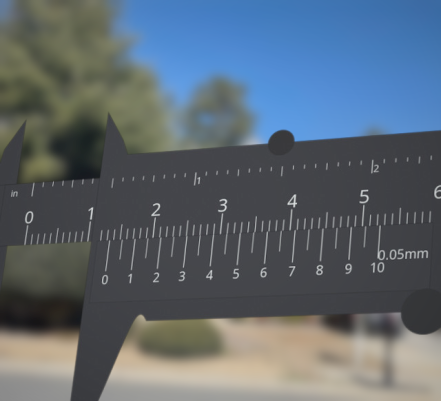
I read 13.4 mm
